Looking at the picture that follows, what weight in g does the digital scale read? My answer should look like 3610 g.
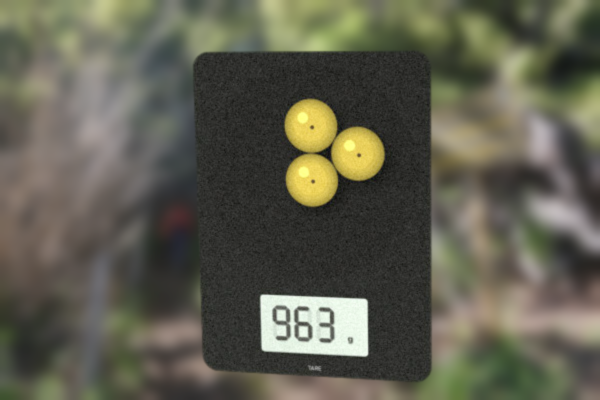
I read 963 g
